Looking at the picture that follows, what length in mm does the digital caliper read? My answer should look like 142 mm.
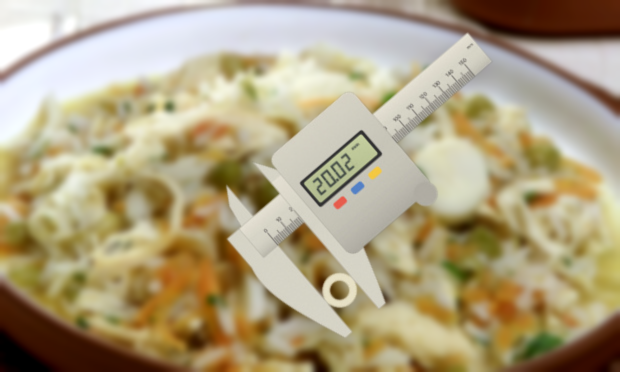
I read 20.02 mm
